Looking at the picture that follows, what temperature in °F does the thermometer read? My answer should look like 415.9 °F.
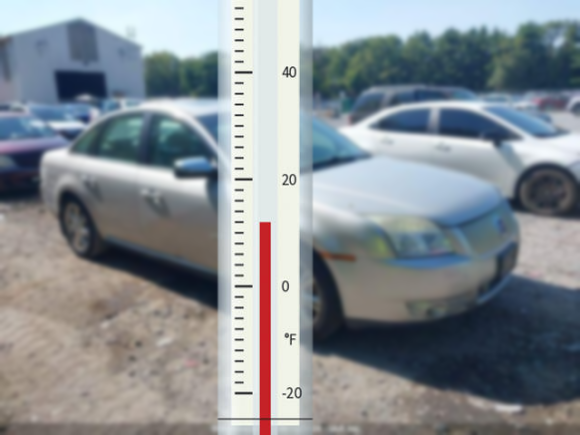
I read 12 °F
